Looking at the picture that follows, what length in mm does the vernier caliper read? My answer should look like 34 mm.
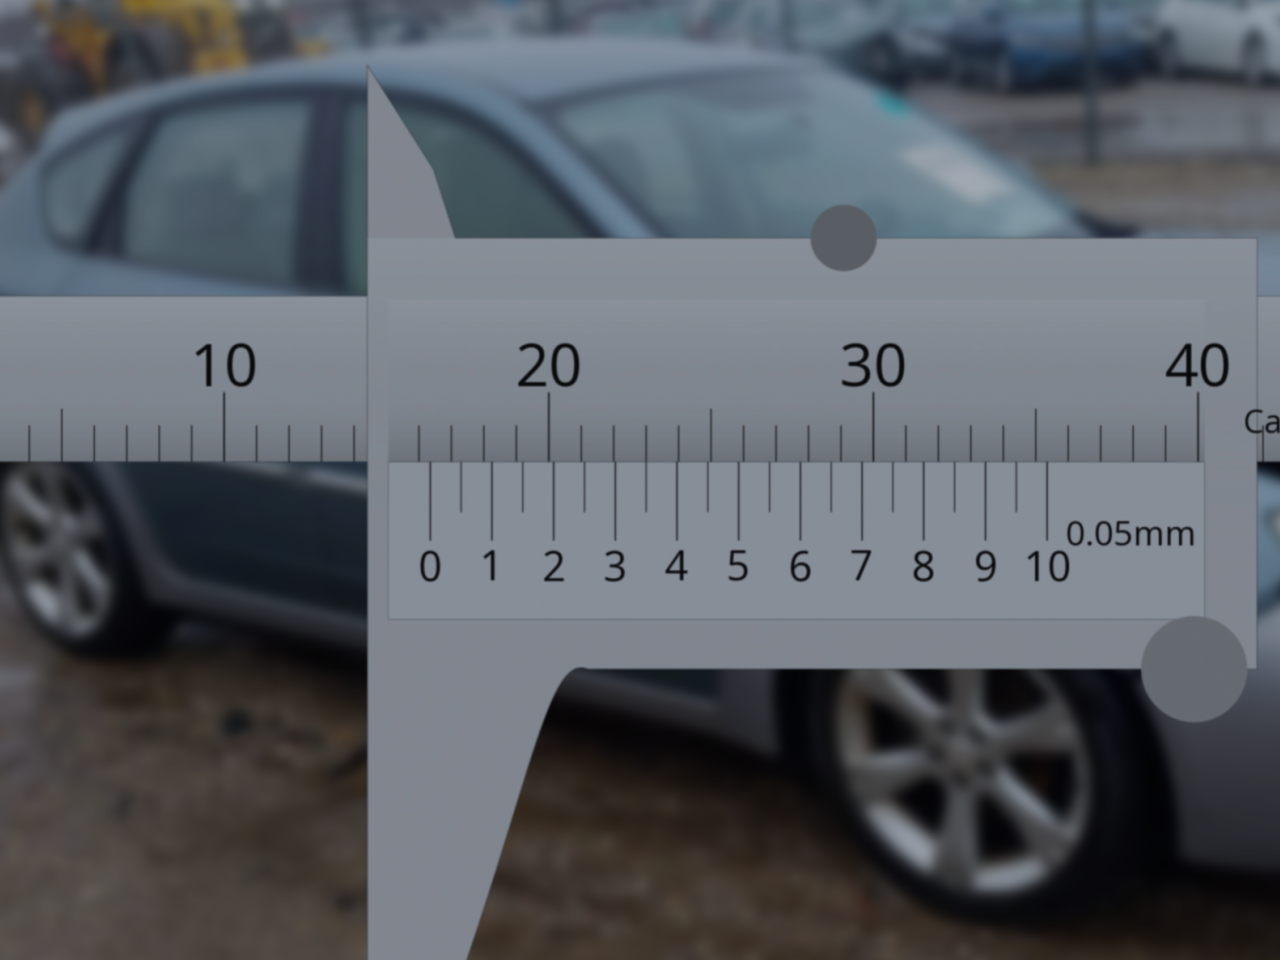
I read 16.35 mm
